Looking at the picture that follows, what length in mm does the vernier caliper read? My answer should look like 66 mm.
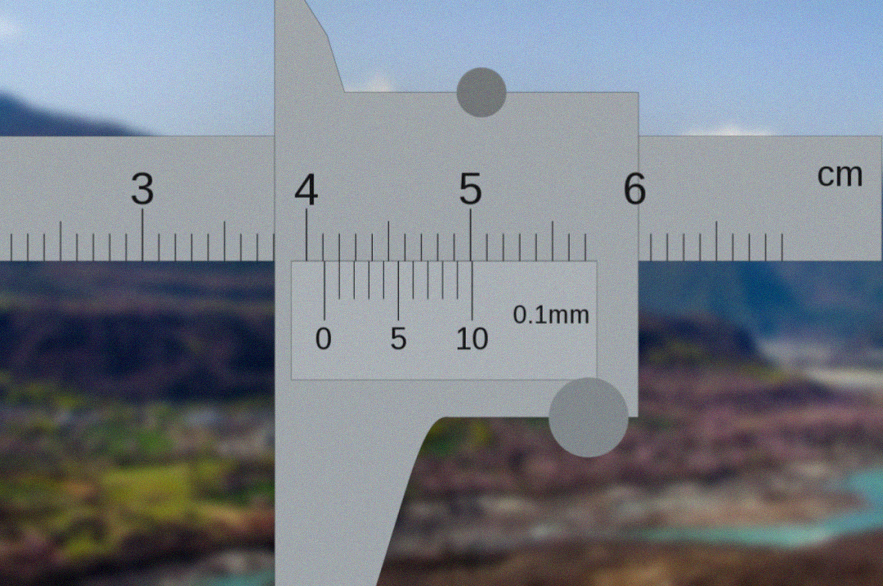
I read 41.1 mm
